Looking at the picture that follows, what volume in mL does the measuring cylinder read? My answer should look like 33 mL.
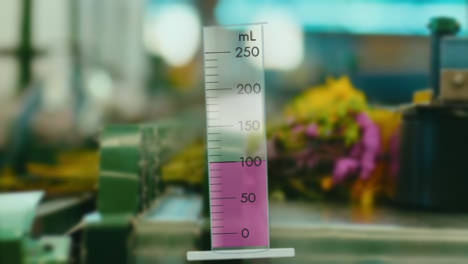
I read 100 mL
